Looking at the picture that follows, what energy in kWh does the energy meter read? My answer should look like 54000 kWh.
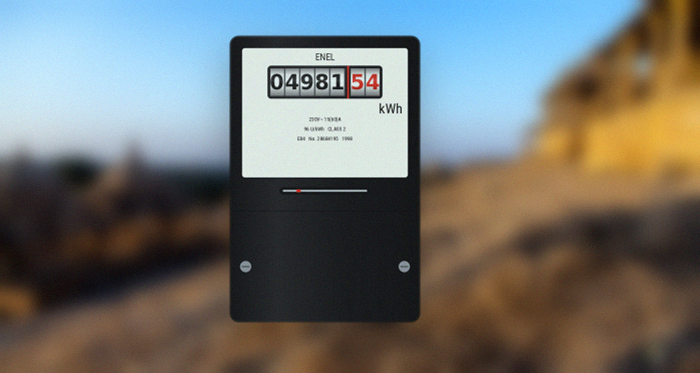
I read 4981.54 kWh
